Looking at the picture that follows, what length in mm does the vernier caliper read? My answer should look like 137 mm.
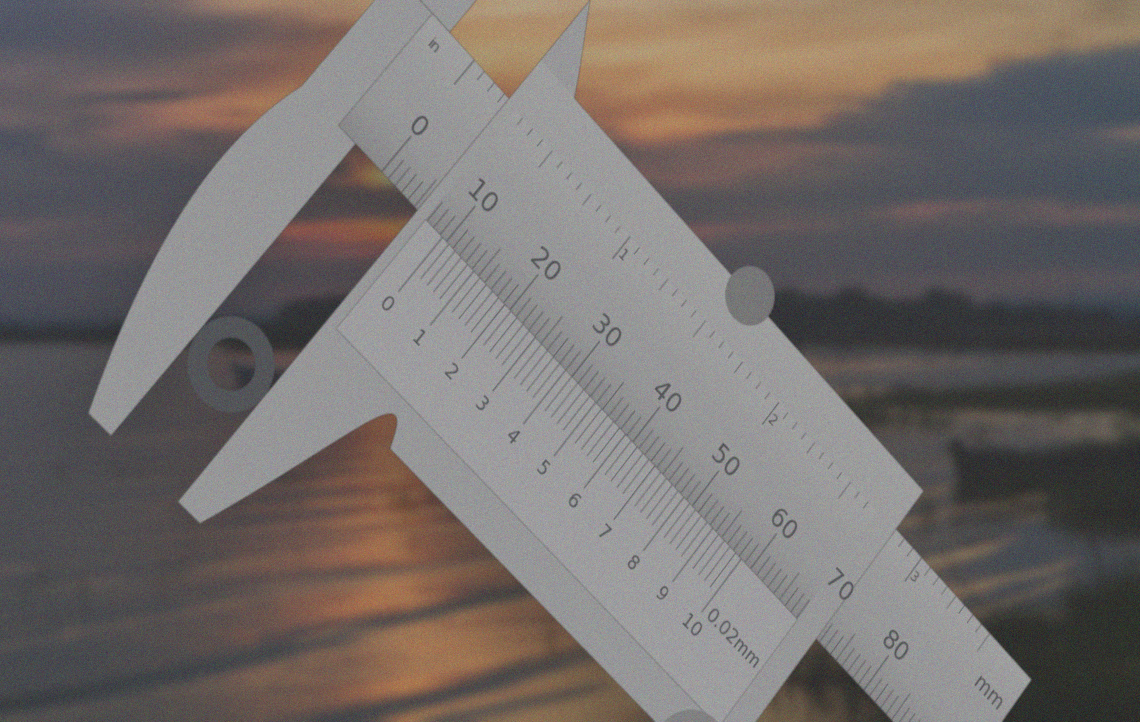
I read 9.4 mm
